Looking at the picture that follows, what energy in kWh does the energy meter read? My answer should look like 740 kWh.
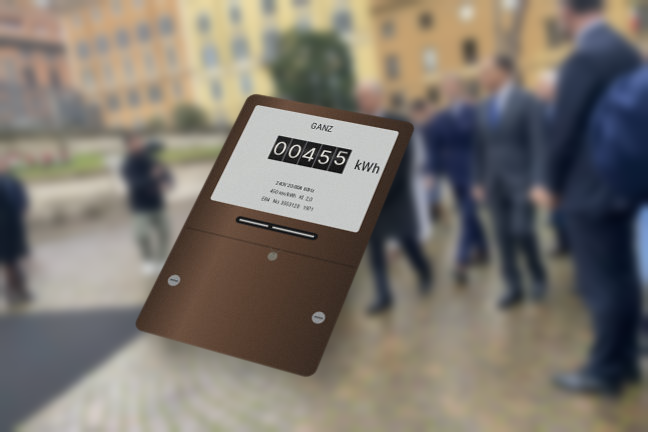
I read 455 kWh
